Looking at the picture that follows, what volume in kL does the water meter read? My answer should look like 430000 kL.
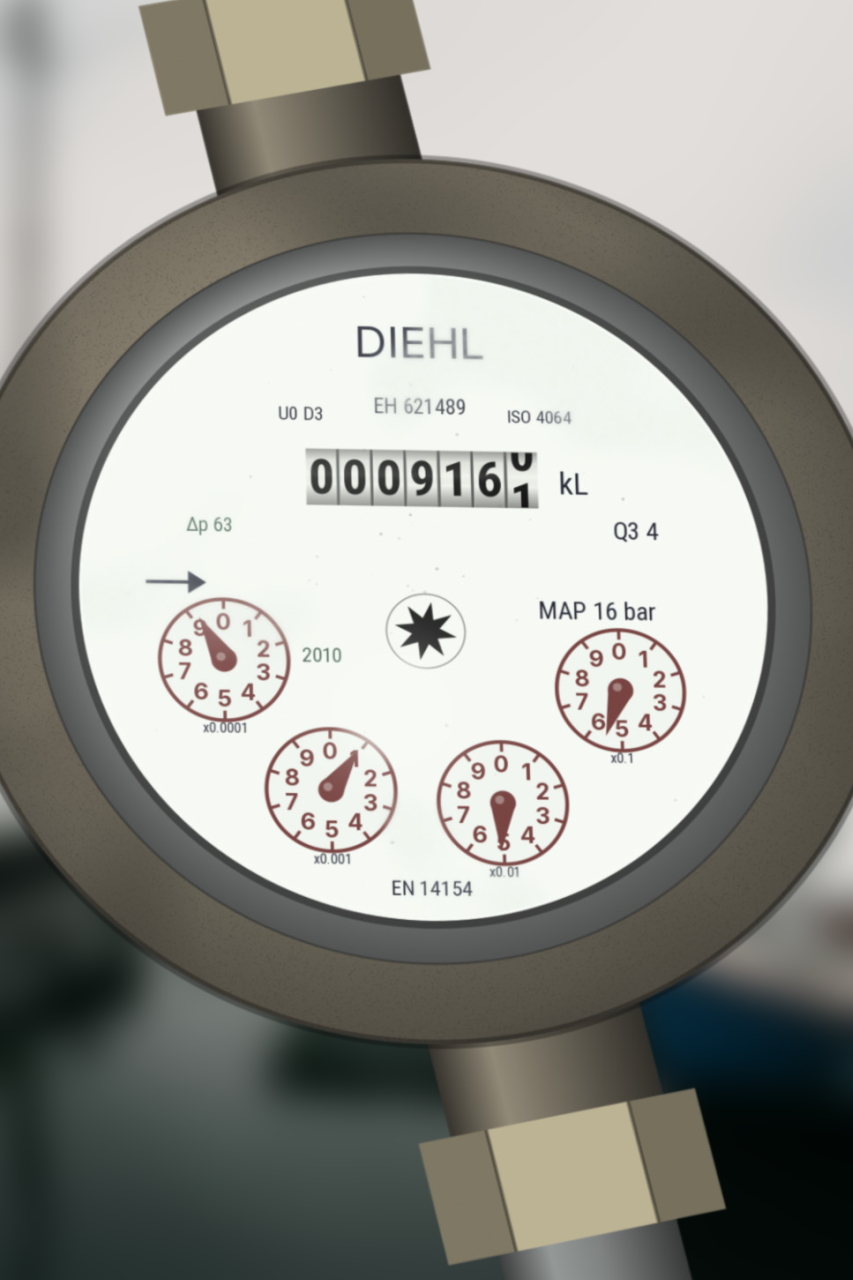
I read 9160.5509 kL
